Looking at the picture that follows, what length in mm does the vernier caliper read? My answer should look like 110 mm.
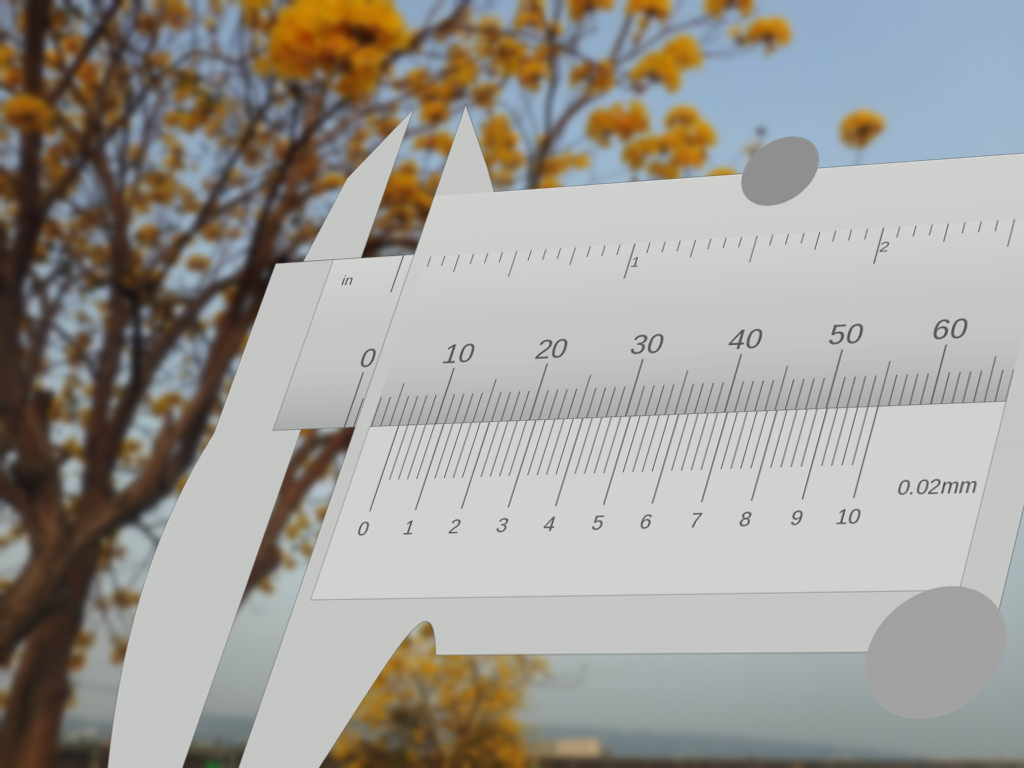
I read 6.0 mm
